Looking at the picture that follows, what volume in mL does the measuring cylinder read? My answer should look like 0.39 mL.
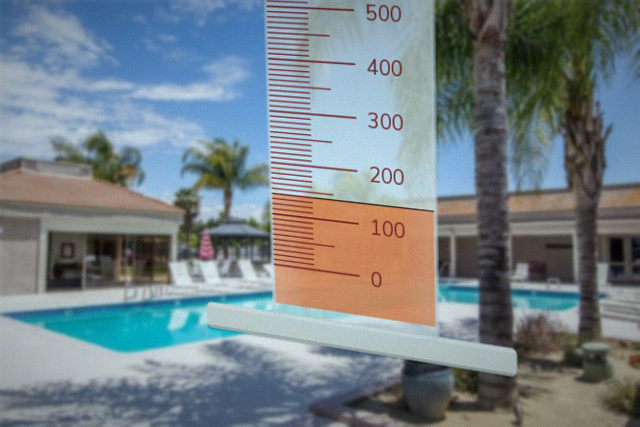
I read 140 mL
